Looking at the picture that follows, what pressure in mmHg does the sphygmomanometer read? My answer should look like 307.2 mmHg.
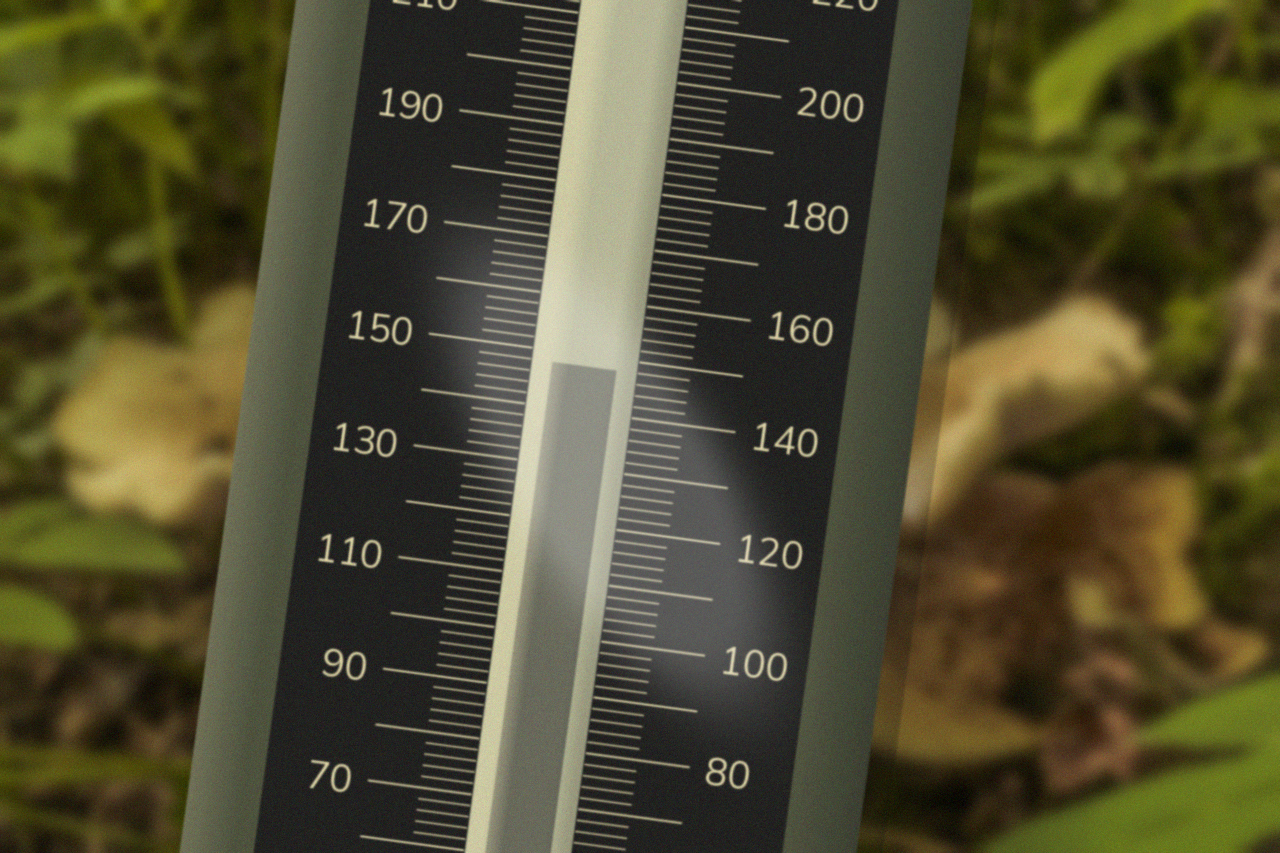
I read 148 mmHg
